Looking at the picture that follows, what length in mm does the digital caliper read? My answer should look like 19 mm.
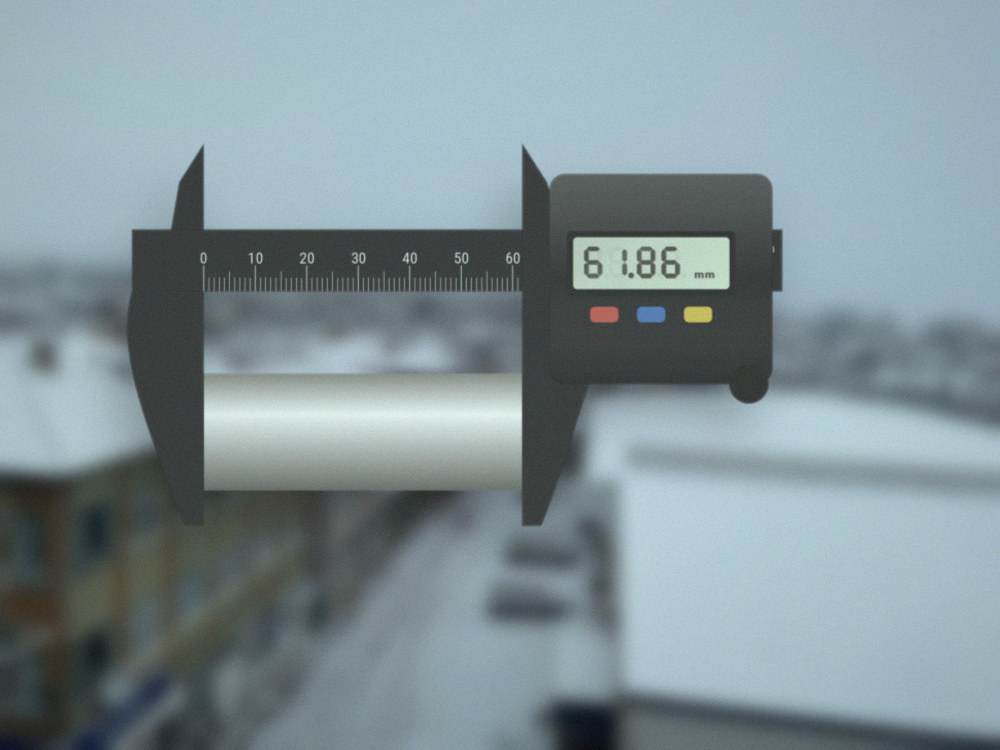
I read 61.86 mm
